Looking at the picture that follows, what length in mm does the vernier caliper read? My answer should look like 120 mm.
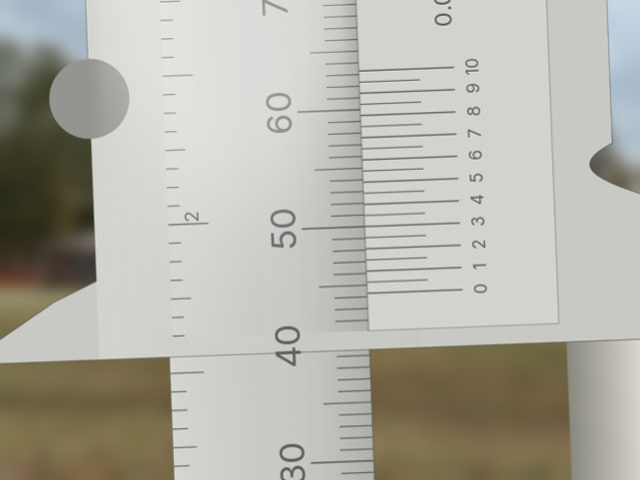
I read 44.3 mm
